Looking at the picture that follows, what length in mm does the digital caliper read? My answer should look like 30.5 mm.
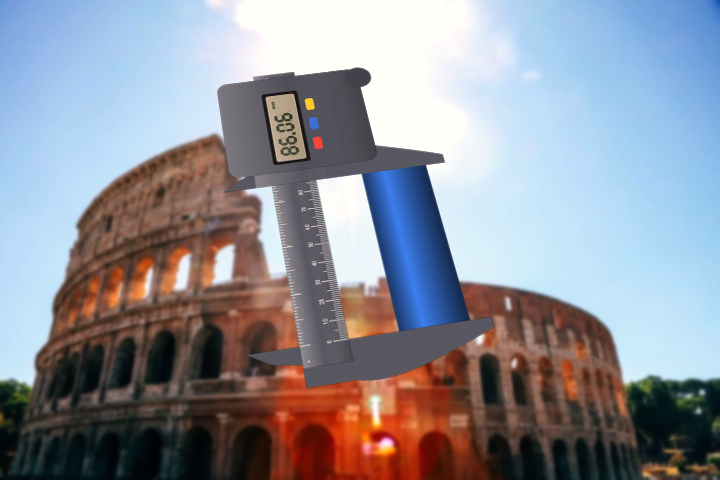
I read 86.06 mm
